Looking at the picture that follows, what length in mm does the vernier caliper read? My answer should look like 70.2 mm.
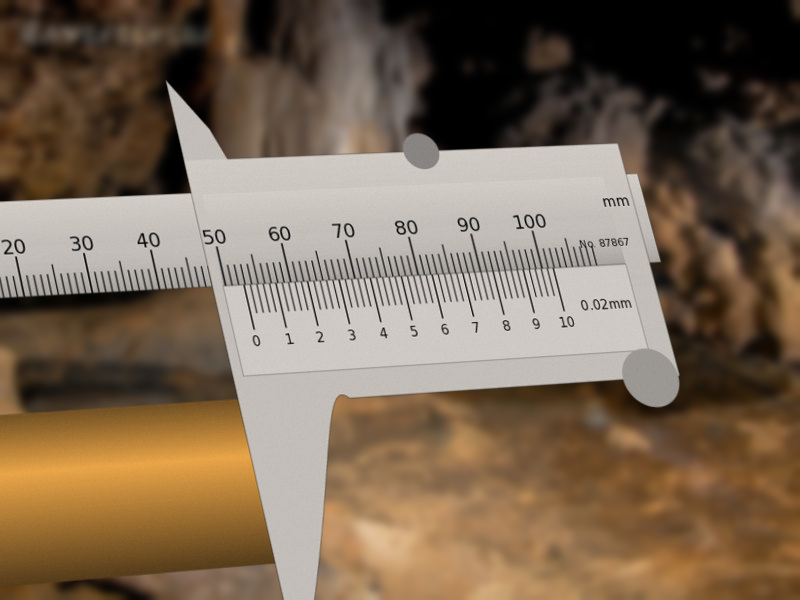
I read 52.8 mm
